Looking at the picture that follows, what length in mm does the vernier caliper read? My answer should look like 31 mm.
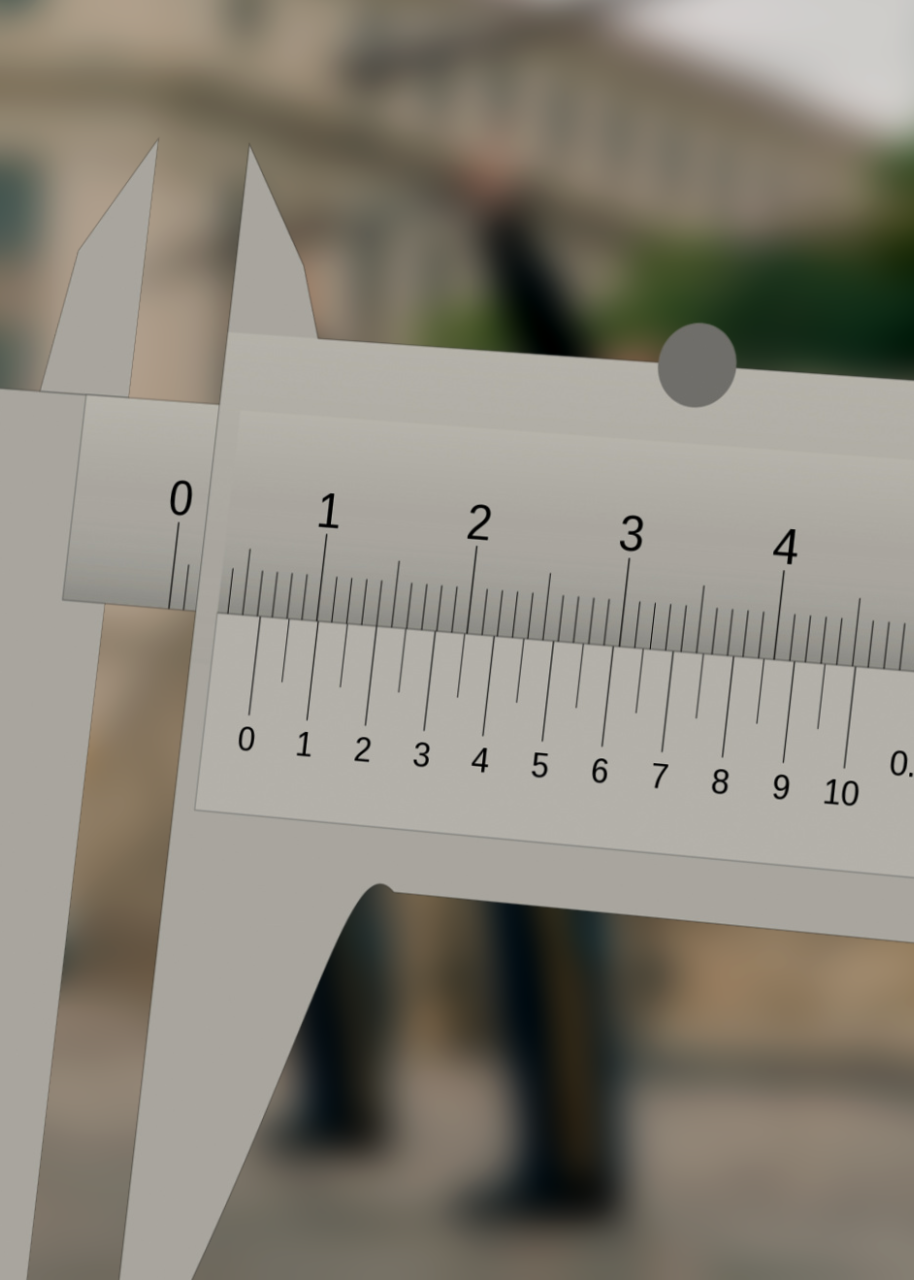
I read 6.2 mm
